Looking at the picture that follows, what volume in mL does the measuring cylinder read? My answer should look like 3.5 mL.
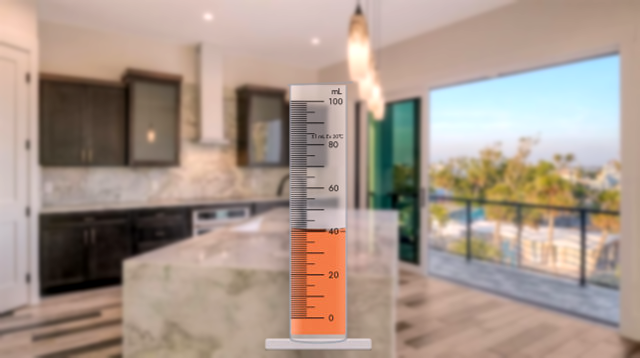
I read 40 mL
